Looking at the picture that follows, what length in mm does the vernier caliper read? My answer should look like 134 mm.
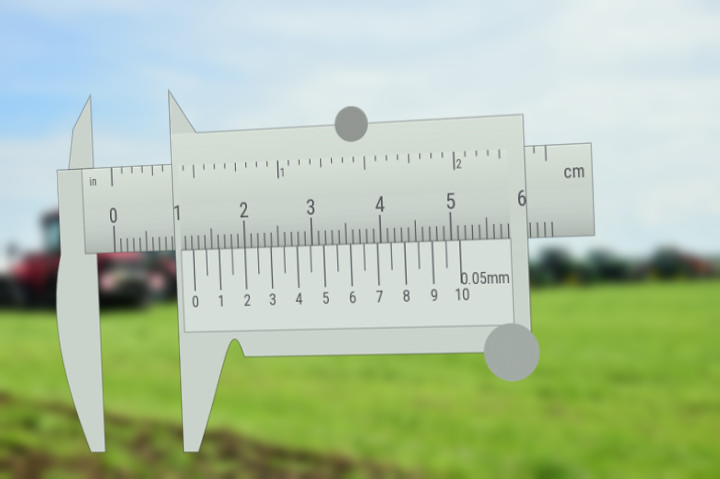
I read 12.2 mm
